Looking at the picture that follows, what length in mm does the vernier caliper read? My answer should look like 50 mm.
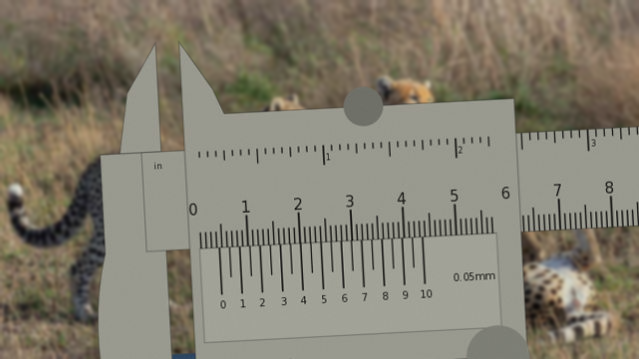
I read 4.5 mm
